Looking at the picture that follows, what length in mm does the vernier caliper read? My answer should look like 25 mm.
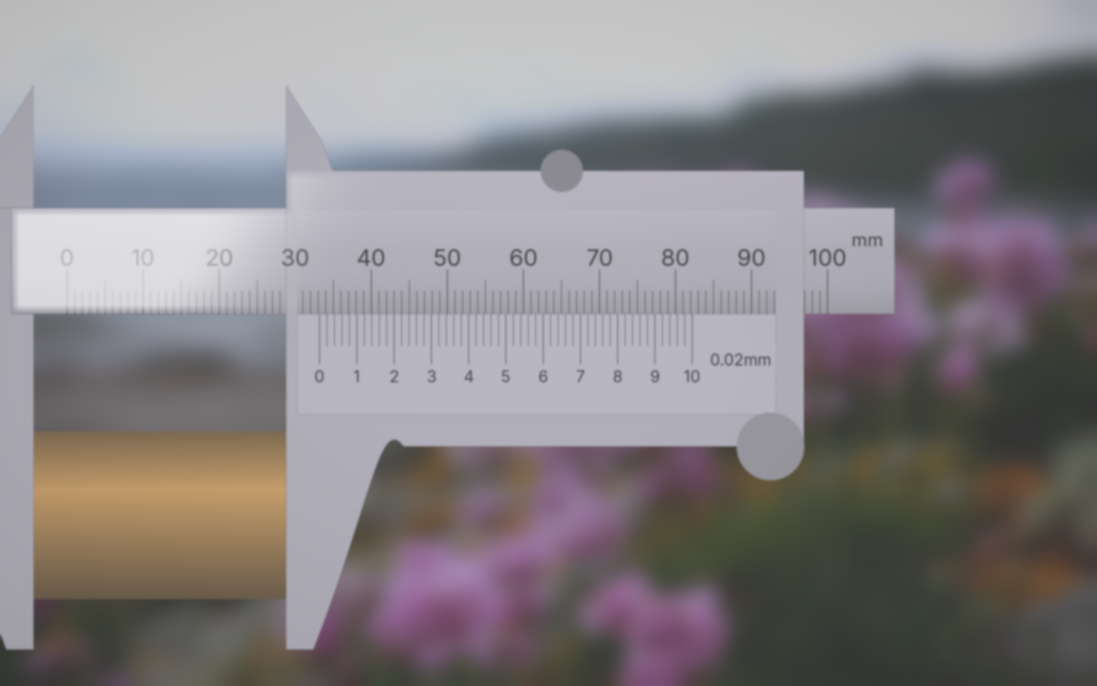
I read 33.2 mm
